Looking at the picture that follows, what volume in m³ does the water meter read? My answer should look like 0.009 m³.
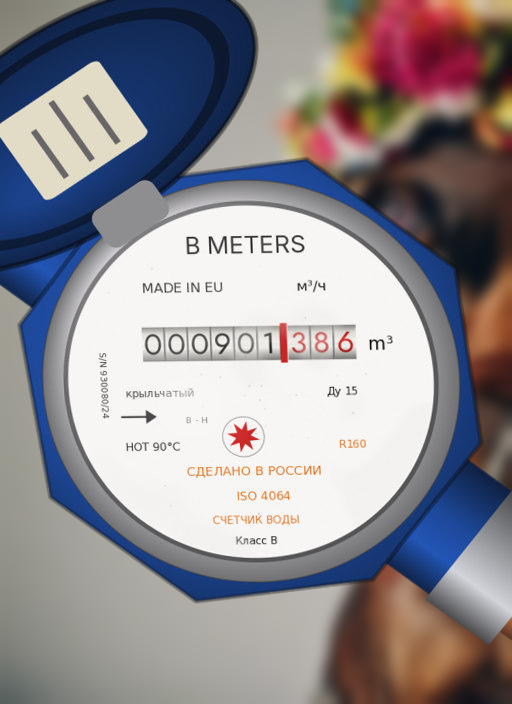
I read 901.386 m³
